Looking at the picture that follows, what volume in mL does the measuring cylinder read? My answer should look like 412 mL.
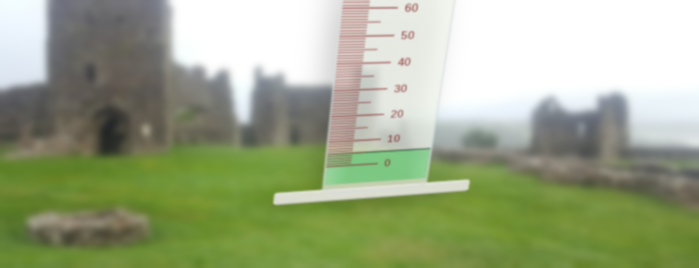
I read 5 mL
